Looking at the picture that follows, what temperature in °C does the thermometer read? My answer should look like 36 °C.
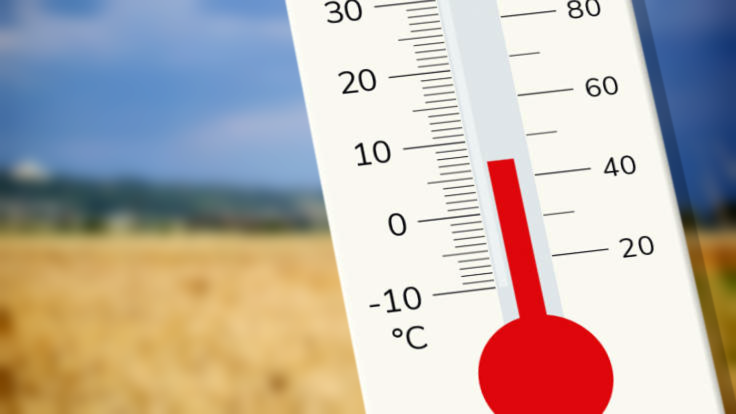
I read 7 °C
